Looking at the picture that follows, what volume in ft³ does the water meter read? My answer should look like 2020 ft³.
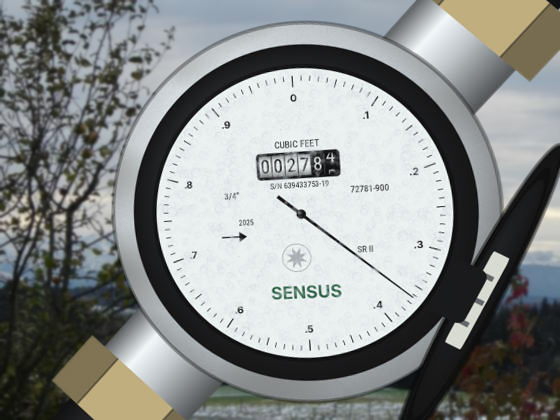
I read 2784.36 ft³
